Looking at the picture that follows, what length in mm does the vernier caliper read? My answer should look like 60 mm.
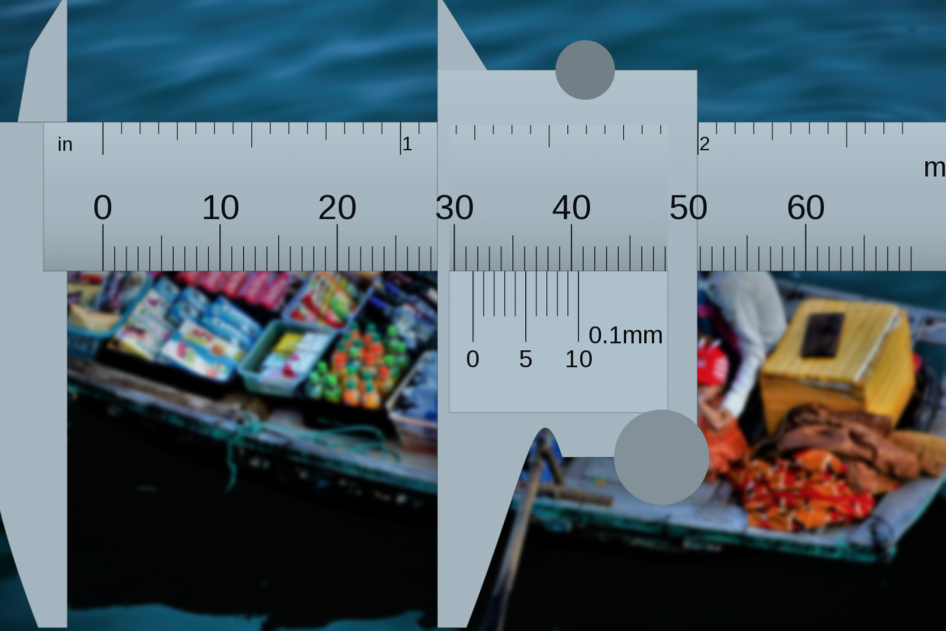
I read 31.6 mm
